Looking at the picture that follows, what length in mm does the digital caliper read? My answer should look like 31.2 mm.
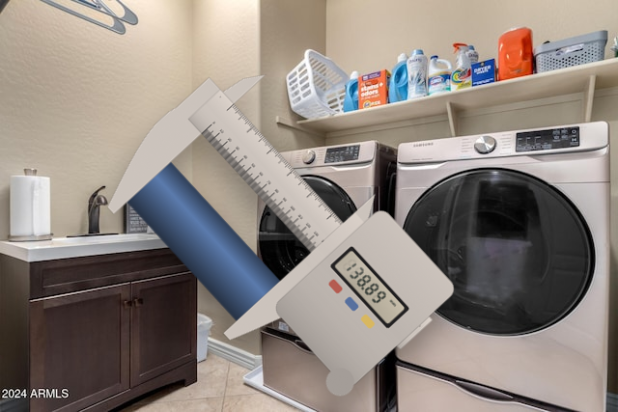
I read 138.89 mm
